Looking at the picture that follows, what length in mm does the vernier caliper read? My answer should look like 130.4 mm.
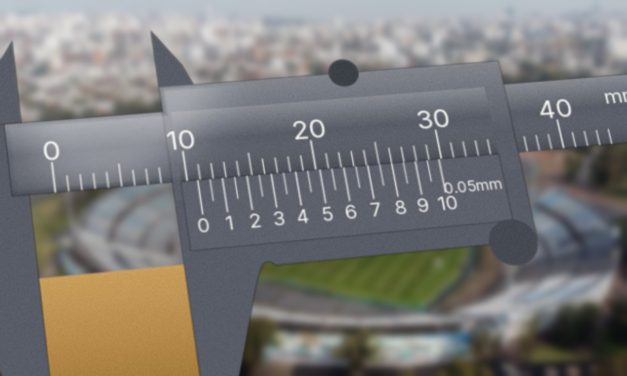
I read 10.8 mm
